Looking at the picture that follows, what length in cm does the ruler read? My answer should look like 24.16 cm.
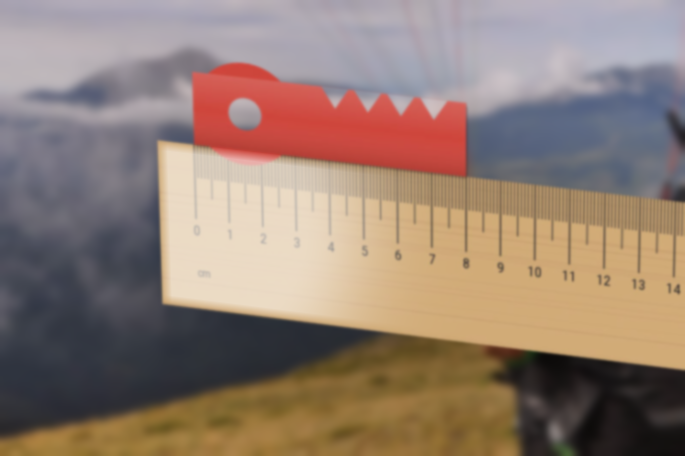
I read 8 cm
